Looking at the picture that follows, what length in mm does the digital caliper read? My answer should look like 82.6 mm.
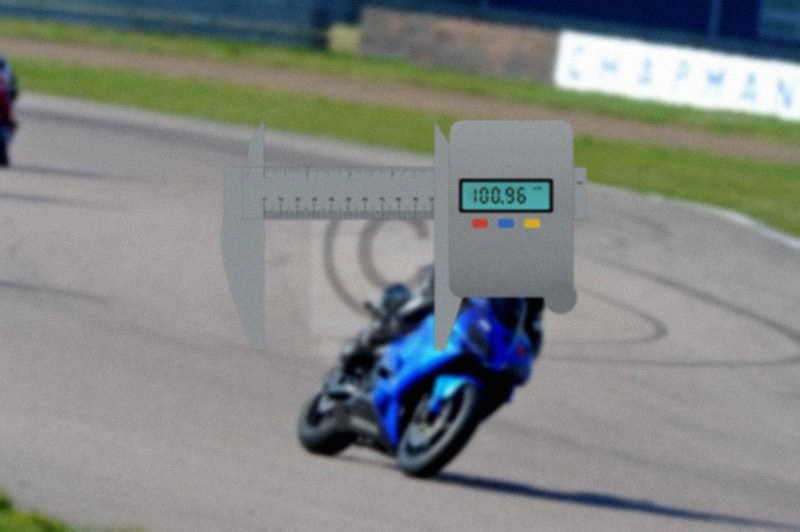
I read 100.96 mm
